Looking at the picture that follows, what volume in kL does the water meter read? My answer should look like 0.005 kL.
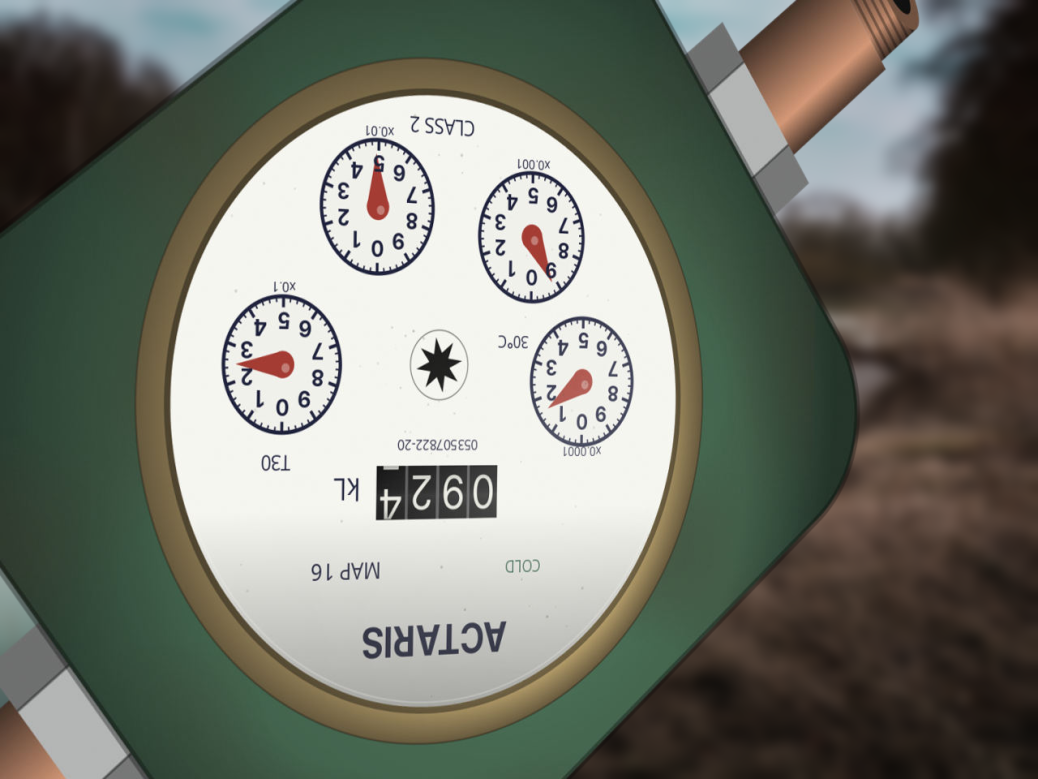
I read 924.2491 kL
